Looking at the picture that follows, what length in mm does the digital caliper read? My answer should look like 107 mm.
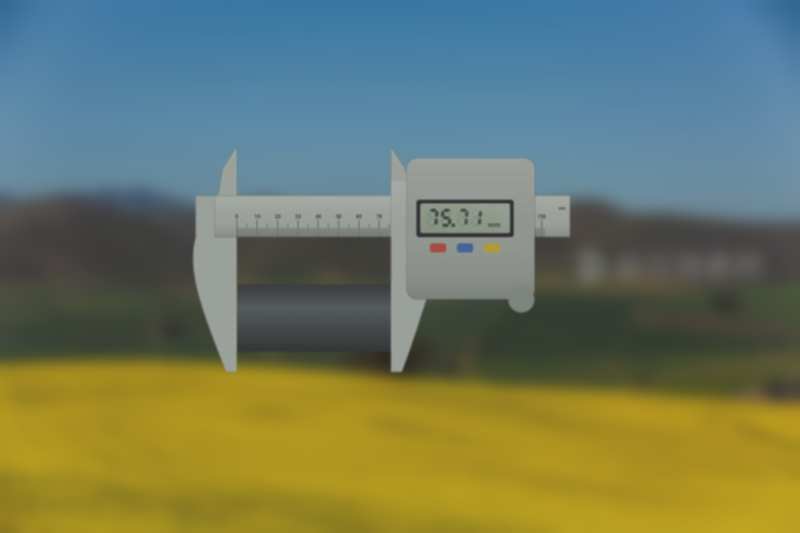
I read 75.71 mm
